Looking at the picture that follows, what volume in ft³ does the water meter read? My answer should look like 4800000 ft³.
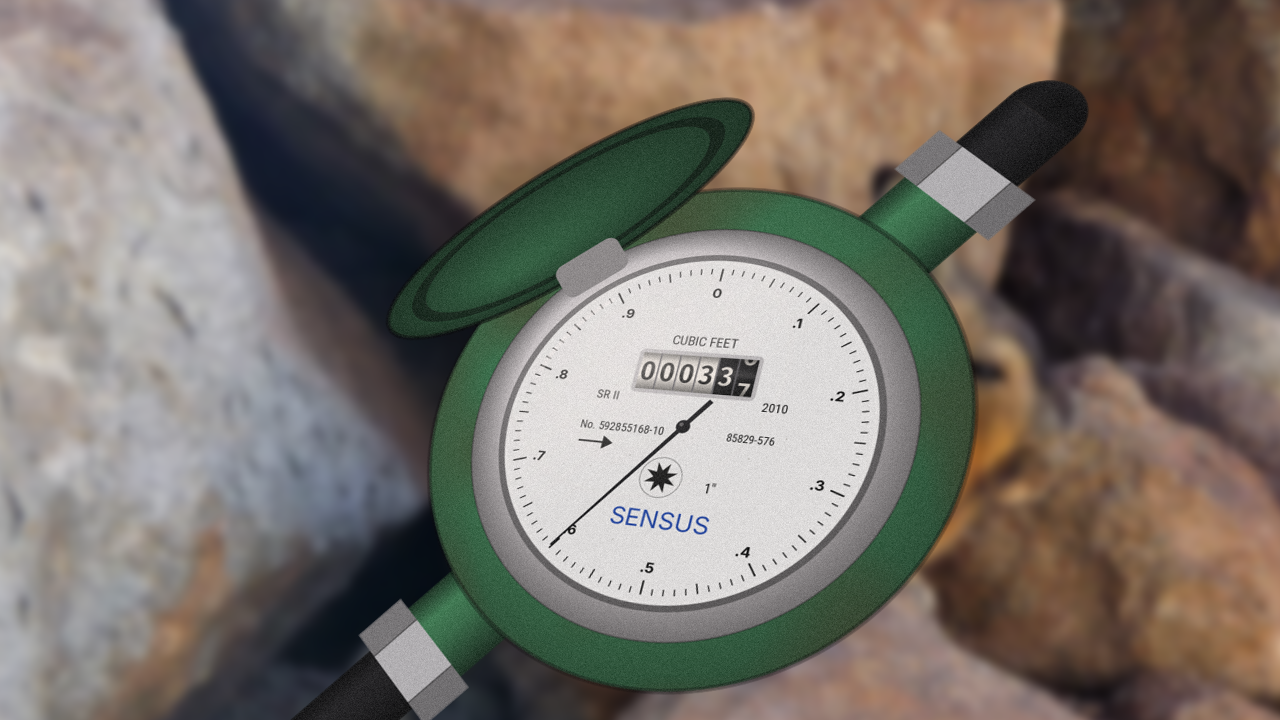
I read 336.60 ft³
